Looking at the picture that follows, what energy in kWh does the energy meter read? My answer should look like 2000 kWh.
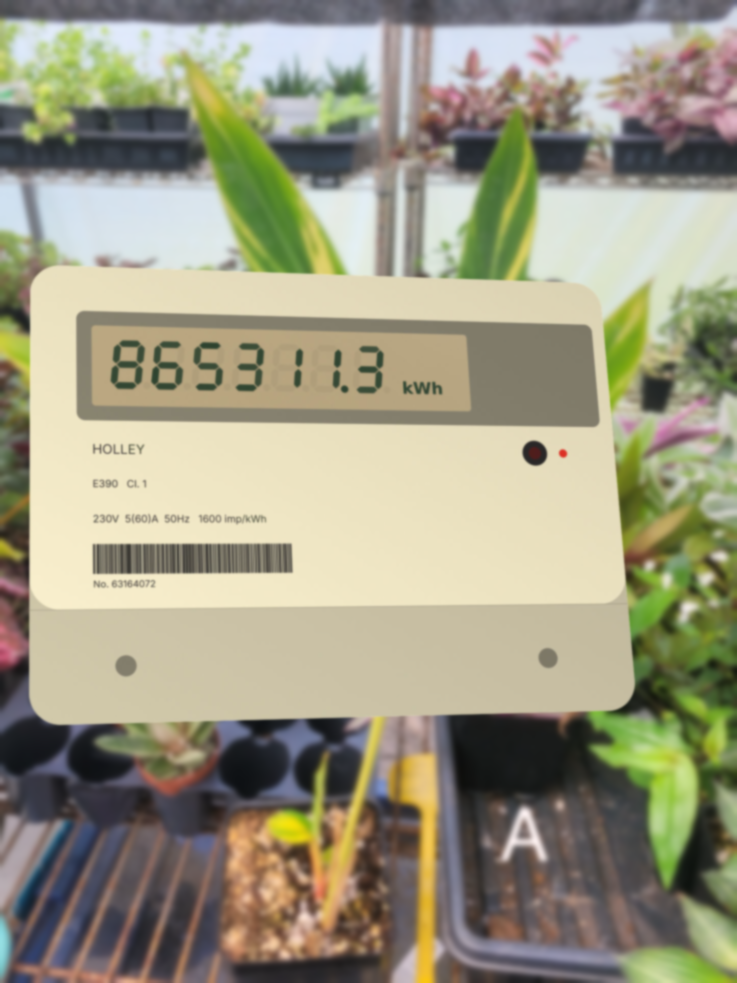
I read 865311.3 kWh
